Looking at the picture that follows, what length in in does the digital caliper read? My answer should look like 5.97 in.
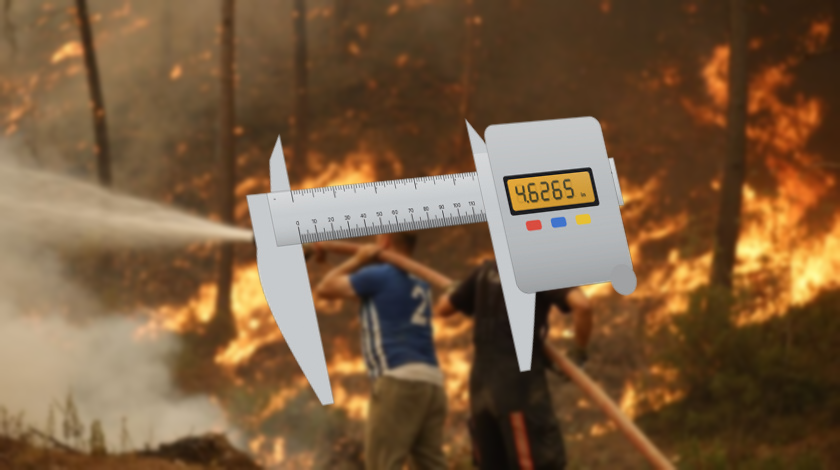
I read 4.6265 in
